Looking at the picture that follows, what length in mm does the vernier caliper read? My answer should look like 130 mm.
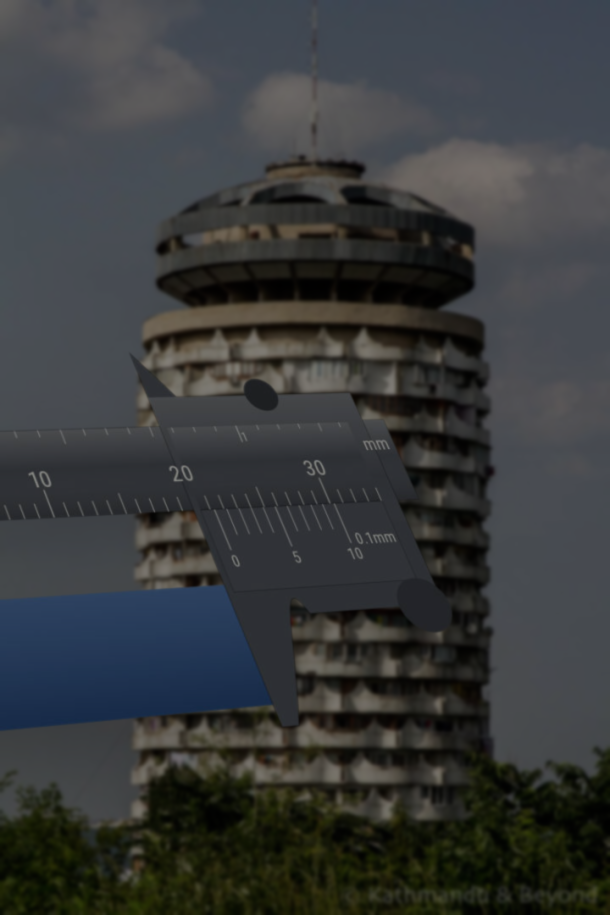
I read 21.3 mm
